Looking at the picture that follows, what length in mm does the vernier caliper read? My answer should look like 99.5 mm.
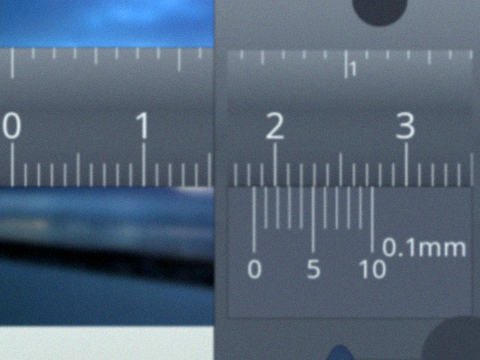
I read 18.4 mm
